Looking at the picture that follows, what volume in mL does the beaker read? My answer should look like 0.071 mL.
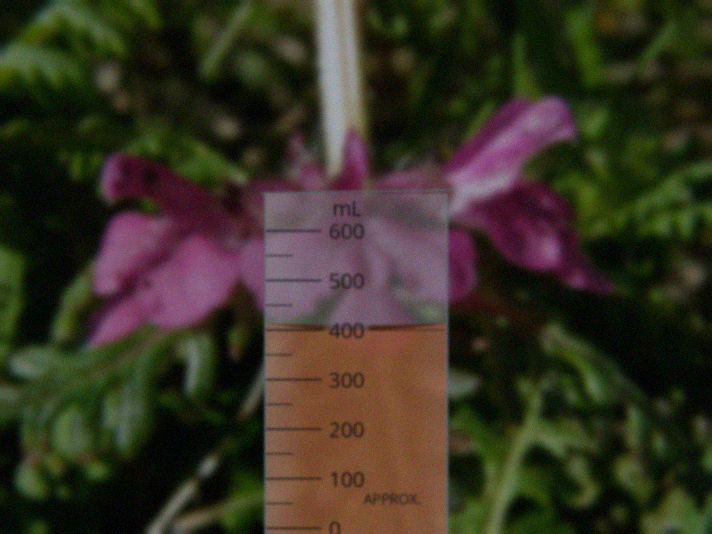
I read 400 mL
